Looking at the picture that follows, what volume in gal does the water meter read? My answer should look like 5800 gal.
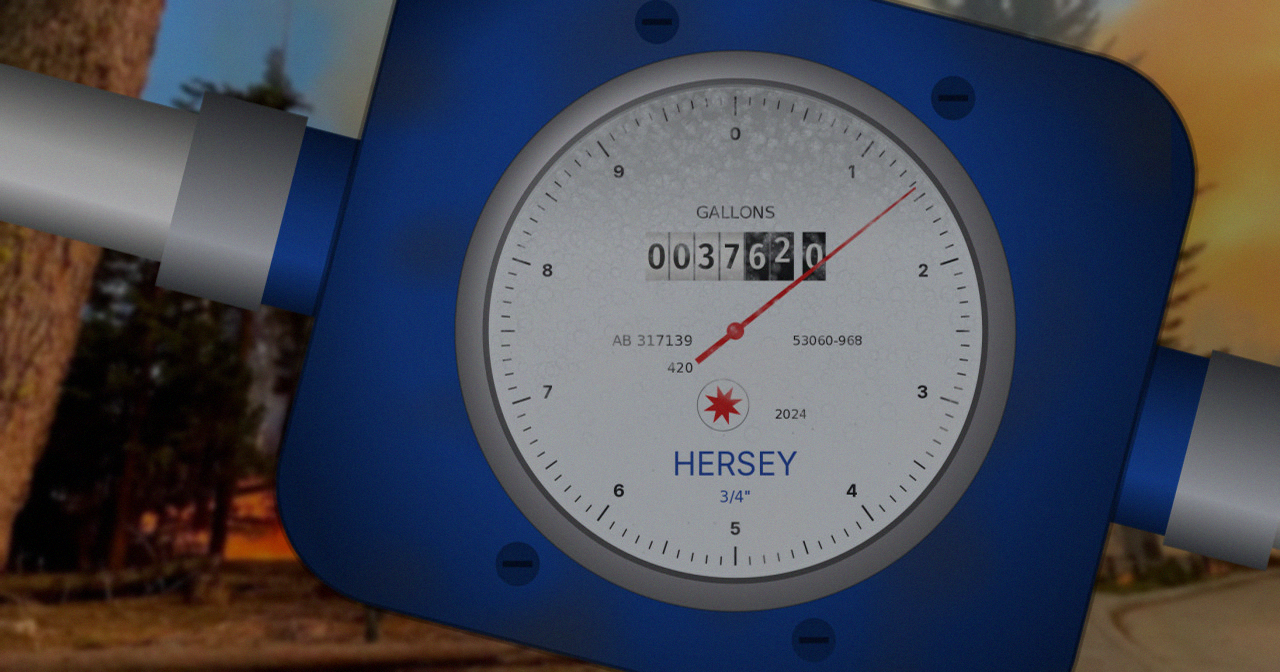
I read 37621.4 gal
